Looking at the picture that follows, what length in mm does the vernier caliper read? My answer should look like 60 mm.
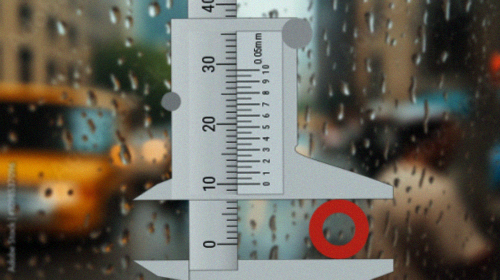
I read 10.0 mm
